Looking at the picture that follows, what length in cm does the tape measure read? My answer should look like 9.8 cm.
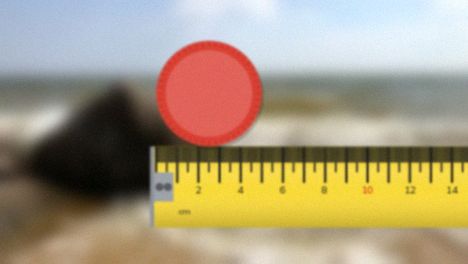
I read 5 cm
